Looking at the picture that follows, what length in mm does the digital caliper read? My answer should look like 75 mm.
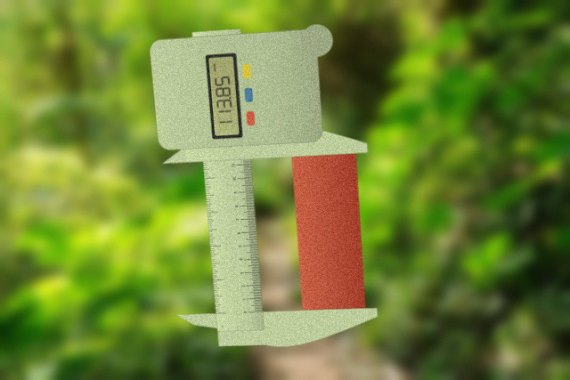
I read 113.85 mm
